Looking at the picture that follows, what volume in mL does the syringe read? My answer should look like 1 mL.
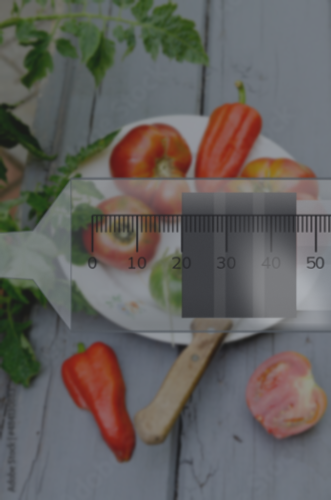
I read 20 mL
